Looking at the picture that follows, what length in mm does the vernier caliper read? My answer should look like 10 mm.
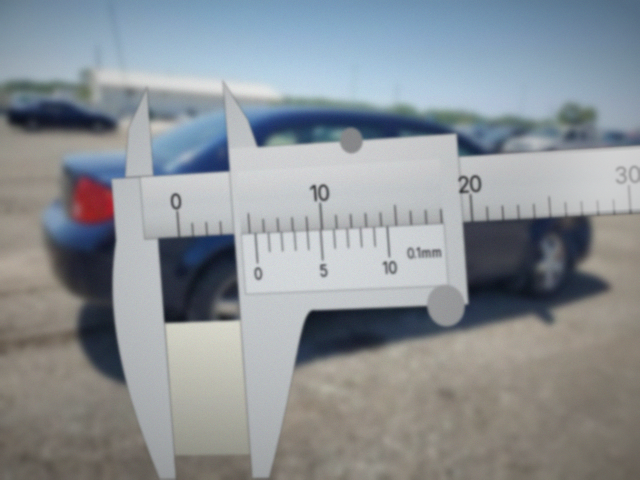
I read 5.4 mm
